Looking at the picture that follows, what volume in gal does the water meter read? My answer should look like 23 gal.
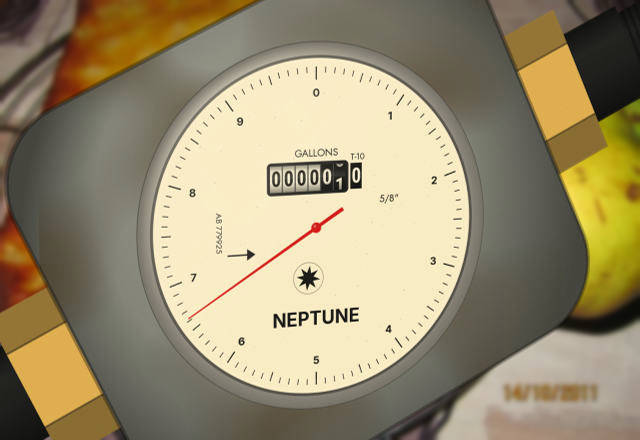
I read 6.6 gal
